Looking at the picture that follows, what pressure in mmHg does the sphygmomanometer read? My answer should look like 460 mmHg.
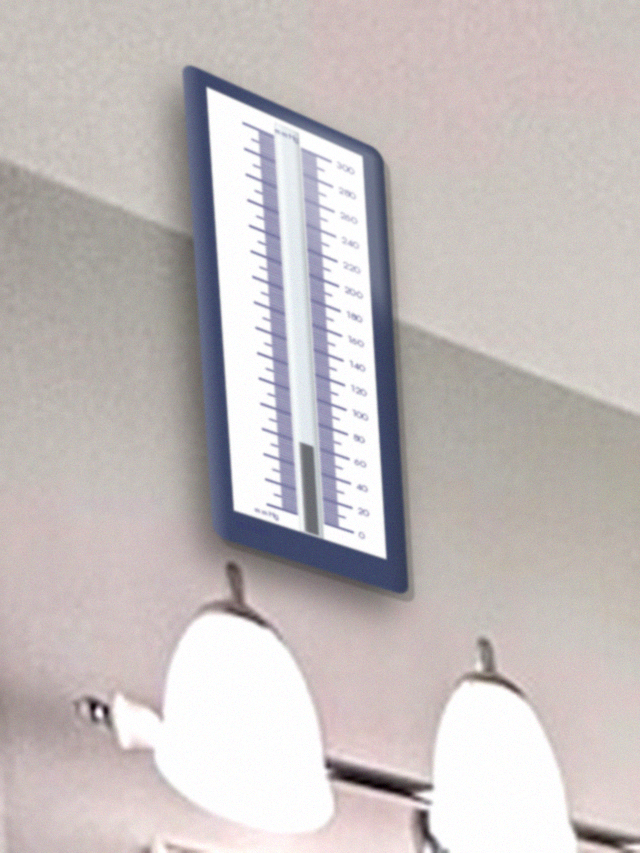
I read 60 mmHg
